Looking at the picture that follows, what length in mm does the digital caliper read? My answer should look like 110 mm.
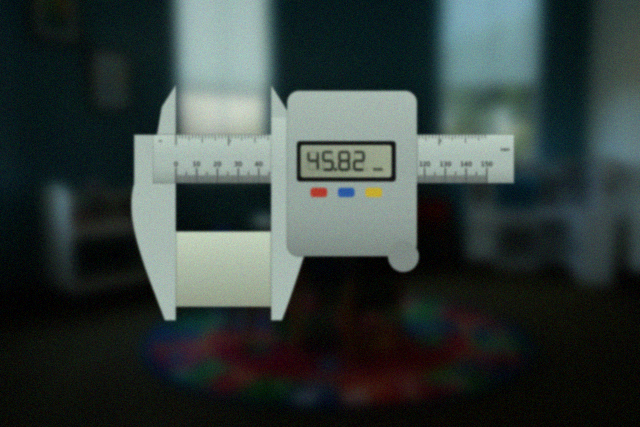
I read 45.82 mm
